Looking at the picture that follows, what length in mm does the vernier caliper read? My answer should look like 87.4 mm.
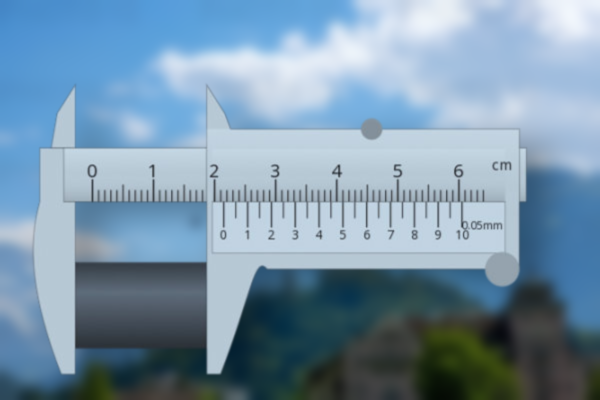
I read 21.5 mm
